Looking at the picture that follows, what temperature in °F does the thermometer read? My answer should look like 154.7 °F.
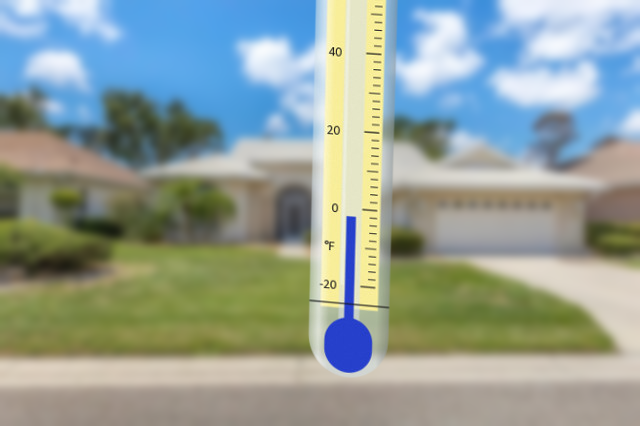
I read -2 °F
